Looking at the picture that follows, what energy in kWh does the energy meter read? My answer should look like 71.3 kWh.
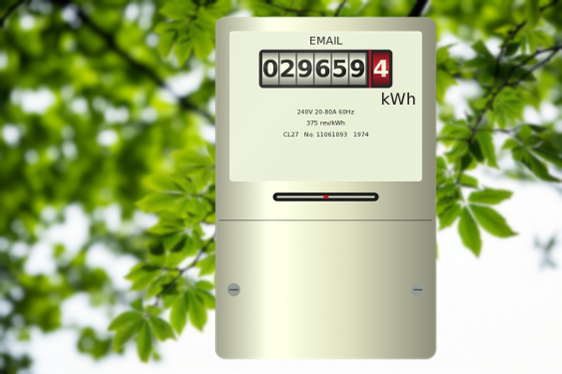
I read 29659.4 kWh
